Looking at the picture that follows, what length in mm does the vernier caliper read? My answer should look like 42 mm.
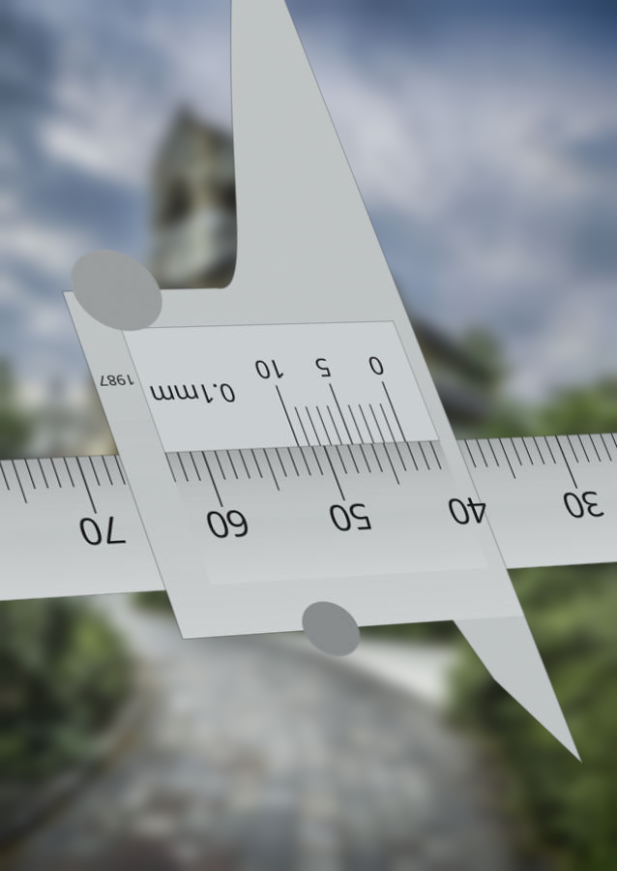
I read 43.1 mm
